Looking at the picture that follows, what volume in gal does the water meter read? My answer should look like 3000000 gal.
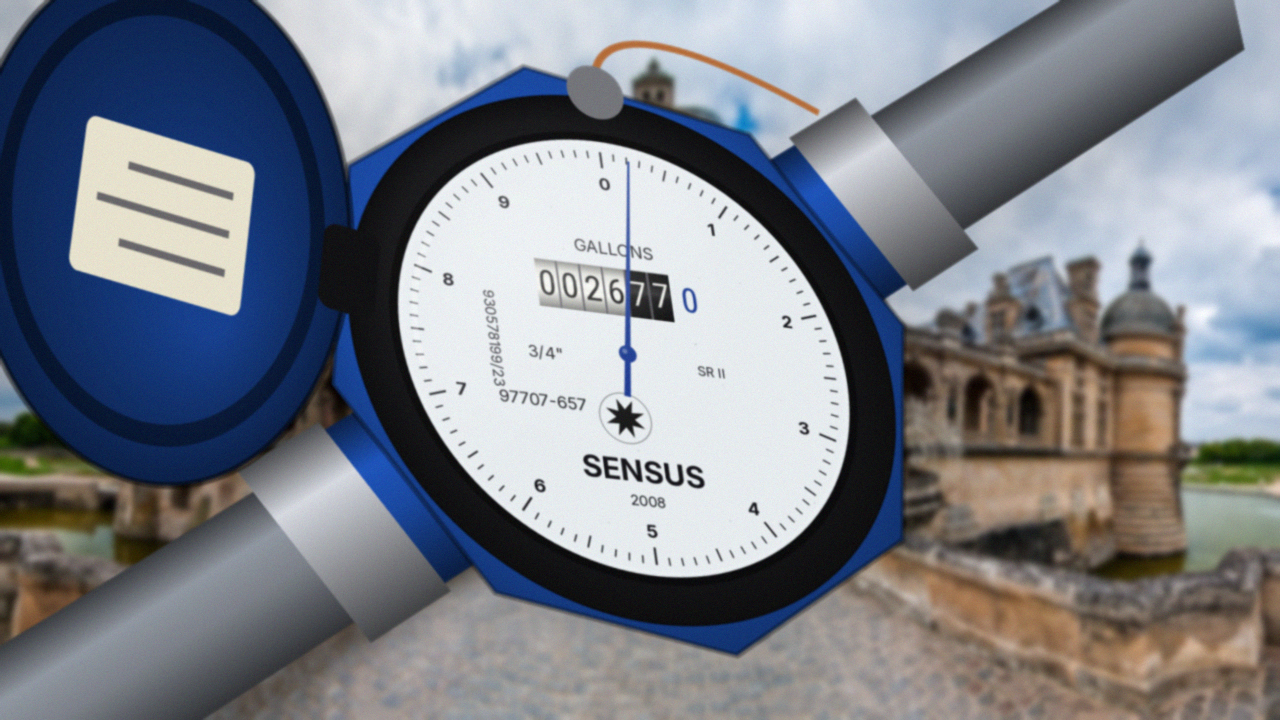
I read 26770.2 gal
